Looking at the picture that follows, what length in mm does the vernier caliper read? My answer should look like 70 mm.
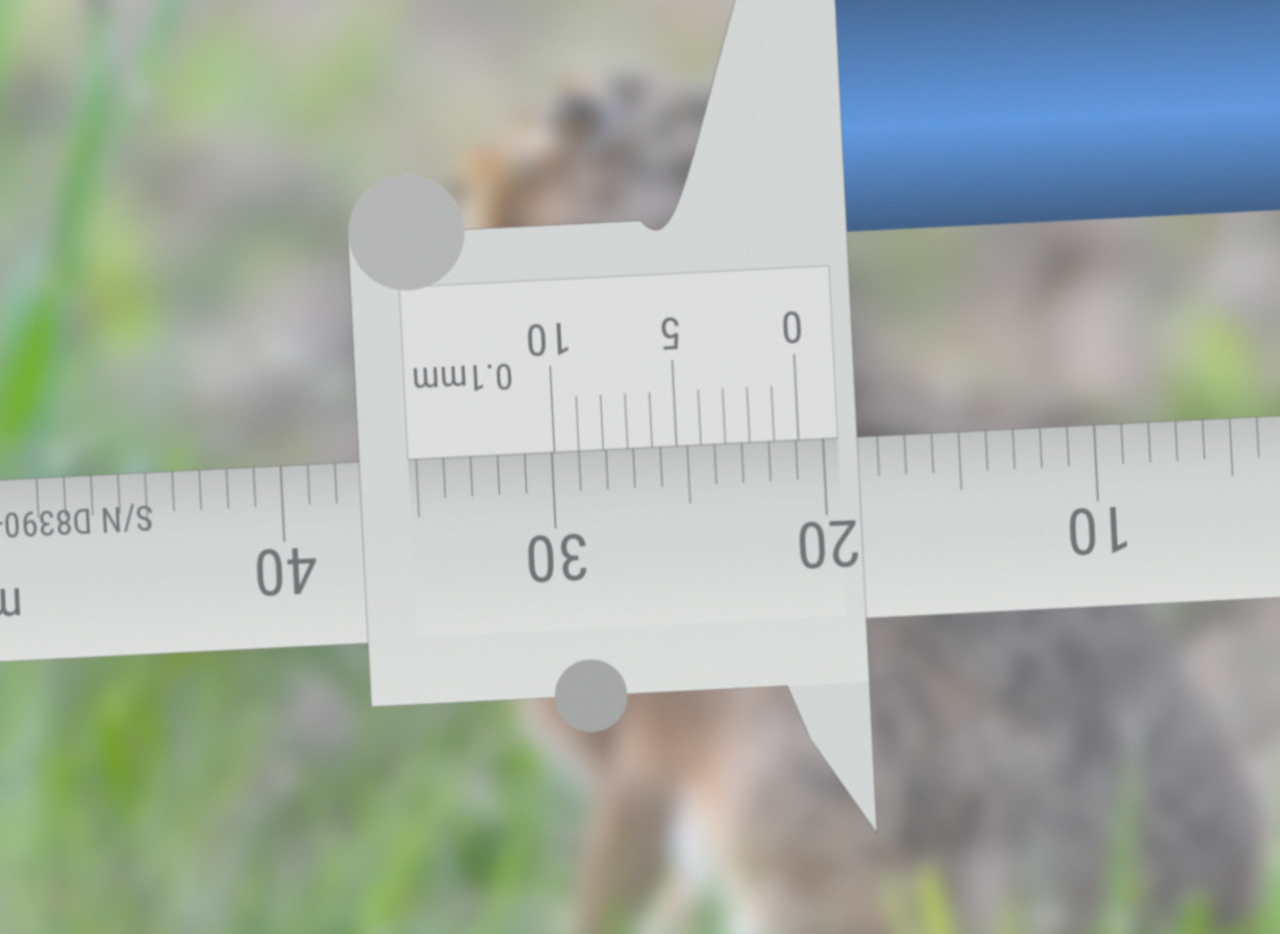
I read 20.9 mm
